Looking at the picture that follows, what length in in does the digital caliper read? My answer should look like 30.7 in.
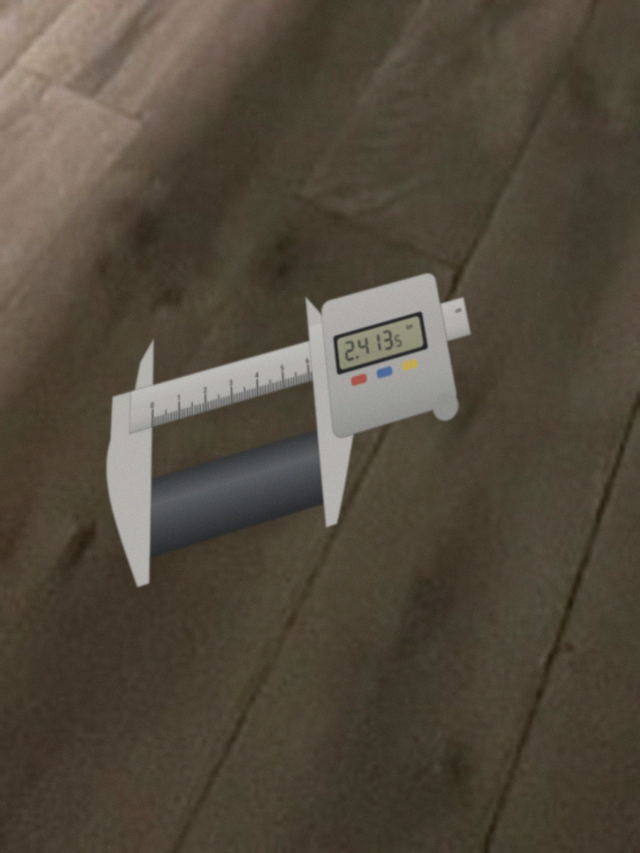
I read 2.4135 in
